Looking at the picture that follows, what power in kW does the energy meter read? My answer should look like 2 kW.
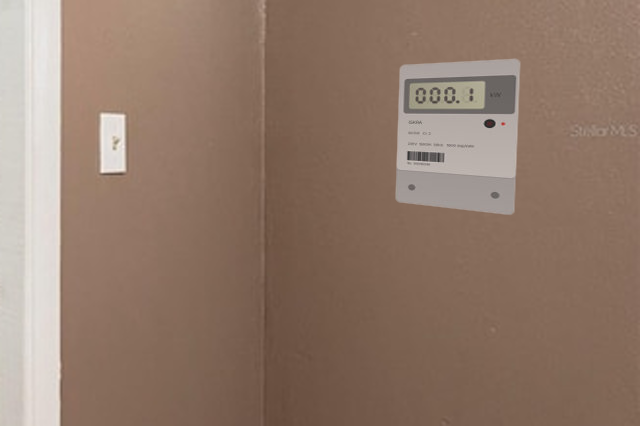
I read 0.1 kW
